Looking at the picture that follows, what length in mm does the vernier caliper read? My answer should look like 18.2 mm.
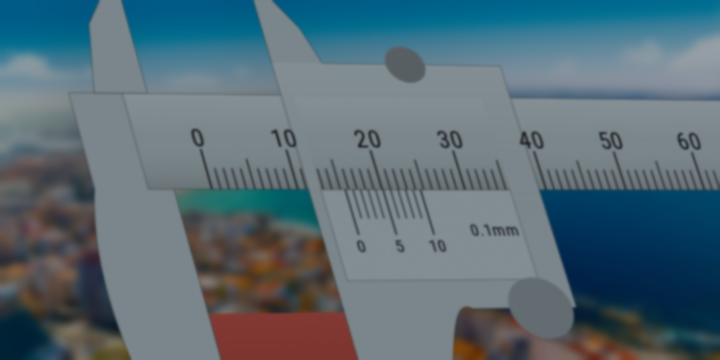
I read 15.6 mm
